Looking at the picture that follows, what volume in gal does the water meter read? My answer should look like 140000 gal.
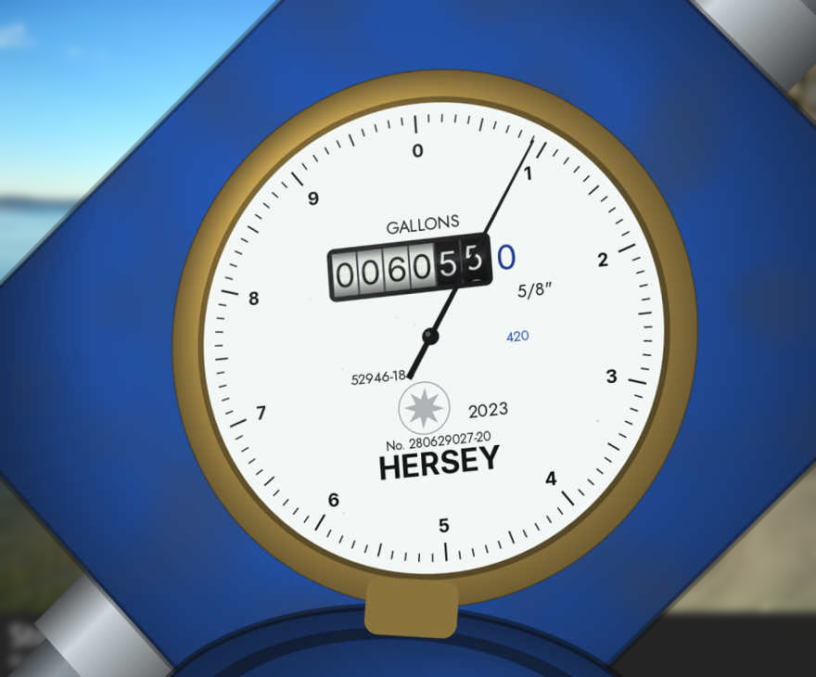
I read 60550.9 gal
